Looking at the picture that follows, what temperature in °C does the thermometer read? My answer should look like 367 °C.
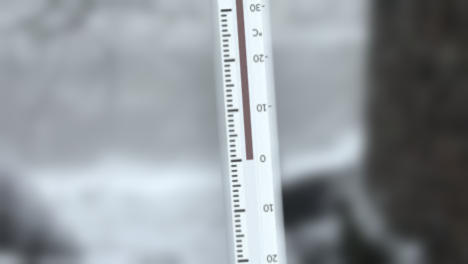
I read 0 °C
